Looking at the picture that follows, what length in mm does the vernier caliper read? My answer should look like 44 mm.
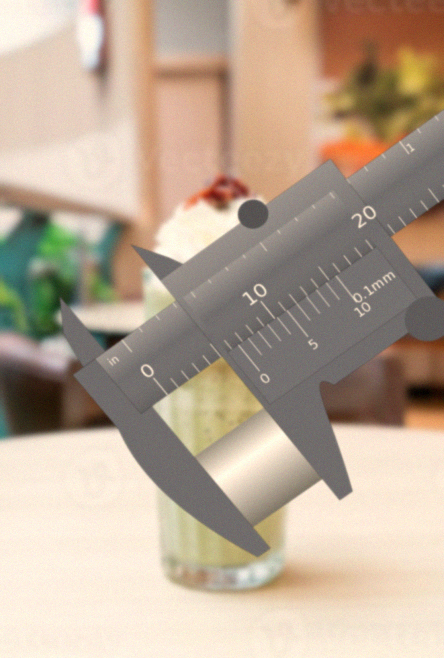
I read 6.6 mm
